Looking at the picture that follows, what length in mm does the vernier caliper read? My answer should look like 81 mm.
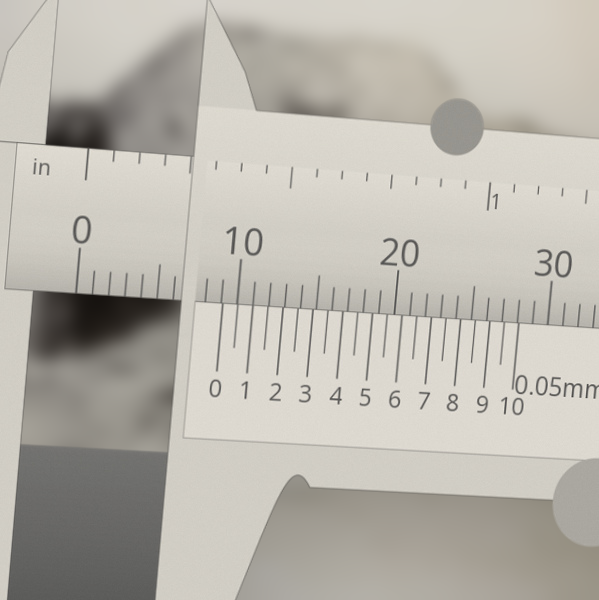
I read 9.1 mm
